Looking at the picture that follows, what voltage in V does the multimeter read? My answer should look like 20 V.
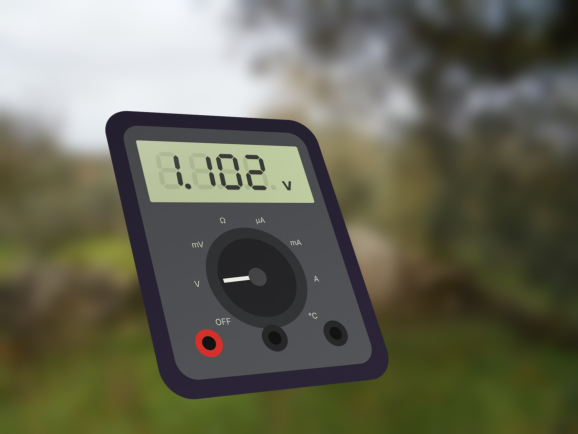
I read 1.102 V
